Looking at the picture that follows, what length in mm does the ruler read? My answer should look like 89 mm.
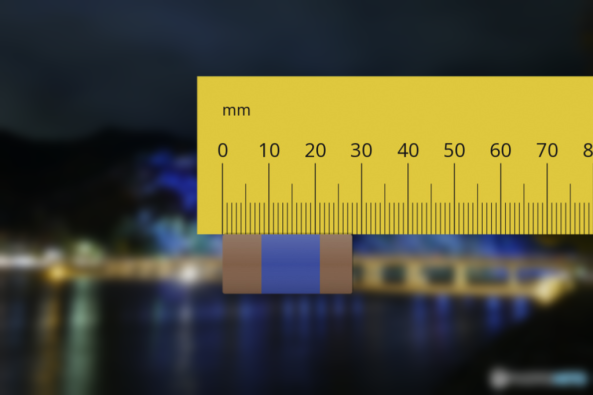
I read 28 mm
